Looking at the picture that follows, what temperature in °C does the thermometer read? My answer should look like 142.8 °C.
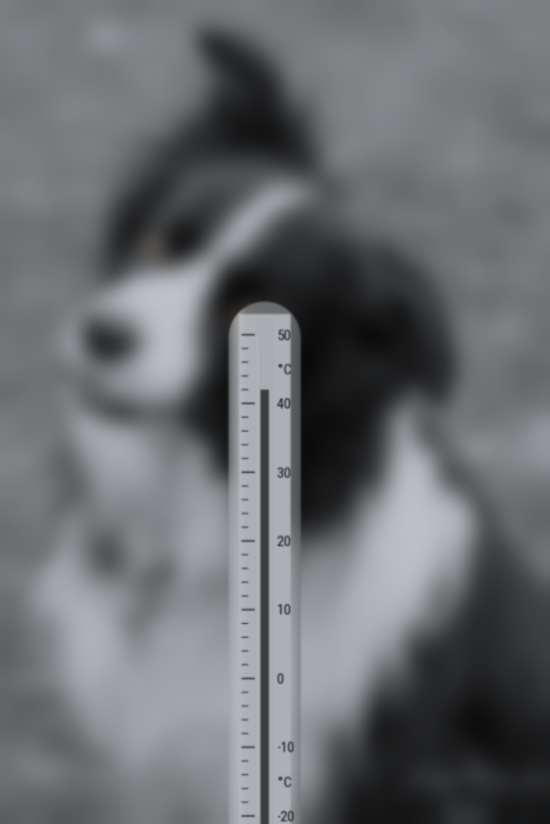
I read 42 °C
